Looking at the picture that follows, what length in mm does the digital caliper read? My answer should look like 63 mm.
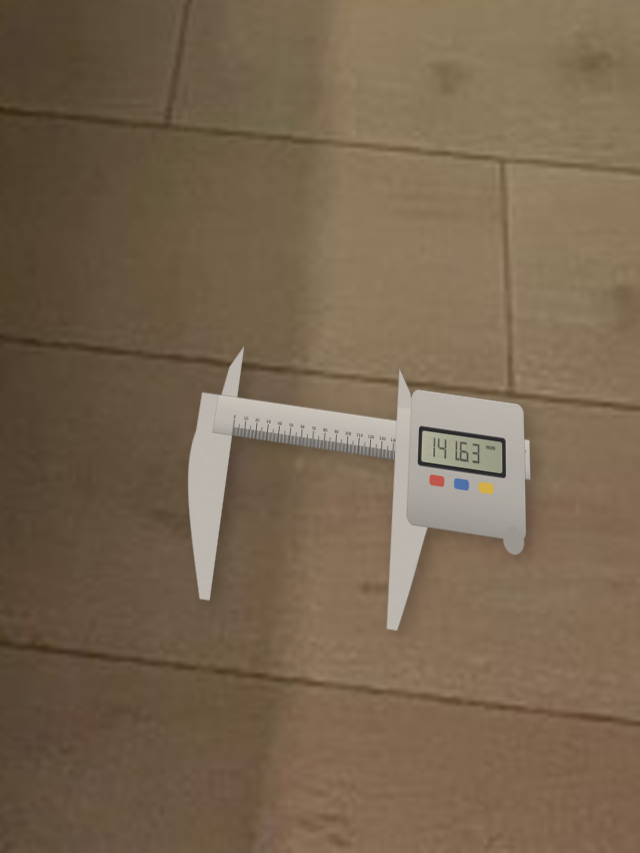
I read 141.63 mm
